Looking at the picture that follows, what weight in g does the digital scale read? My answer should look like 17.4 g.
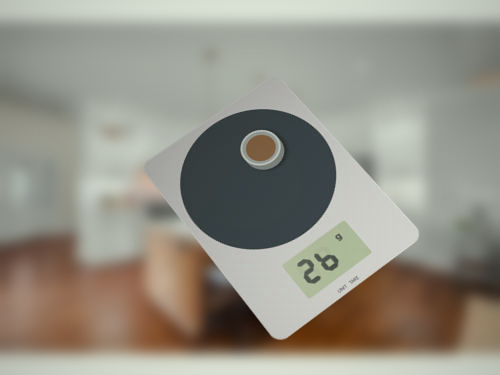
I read 26 g
